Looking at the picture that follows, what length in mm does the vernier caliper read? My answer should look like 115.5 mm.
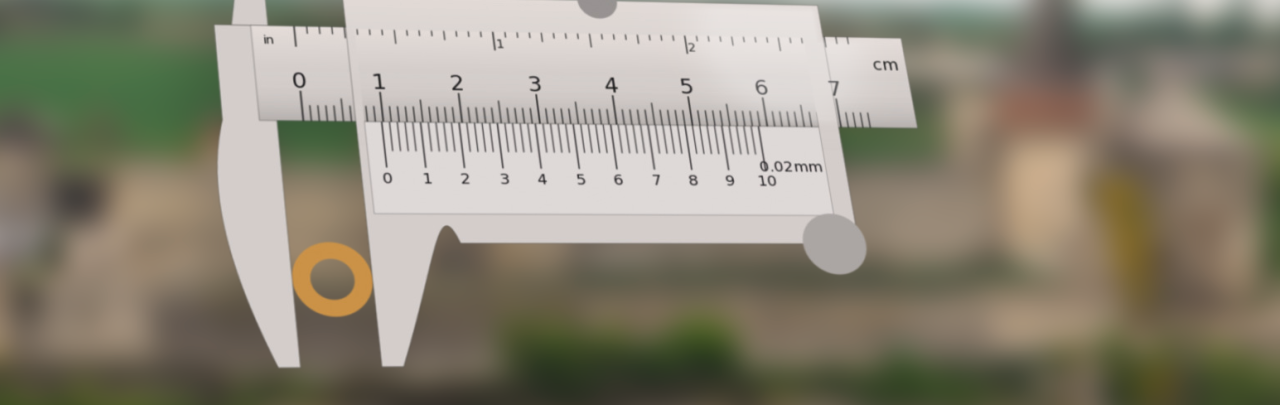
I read 9.8 mm
